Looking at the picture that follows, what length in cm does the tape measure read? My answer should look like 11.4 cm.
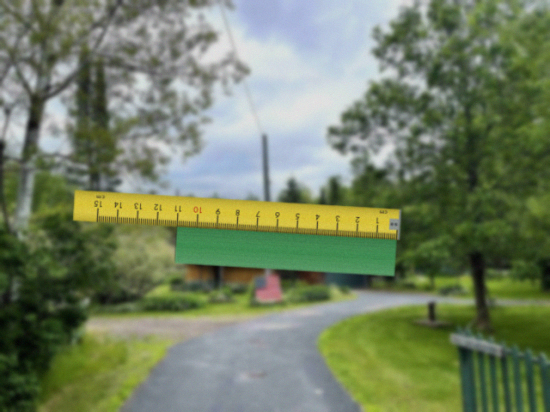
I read 11 cm
